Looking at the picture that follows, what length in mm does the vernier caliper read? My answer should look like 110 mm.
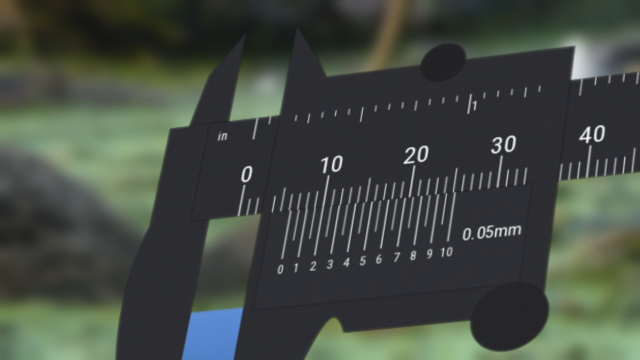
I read 6.2 mm
